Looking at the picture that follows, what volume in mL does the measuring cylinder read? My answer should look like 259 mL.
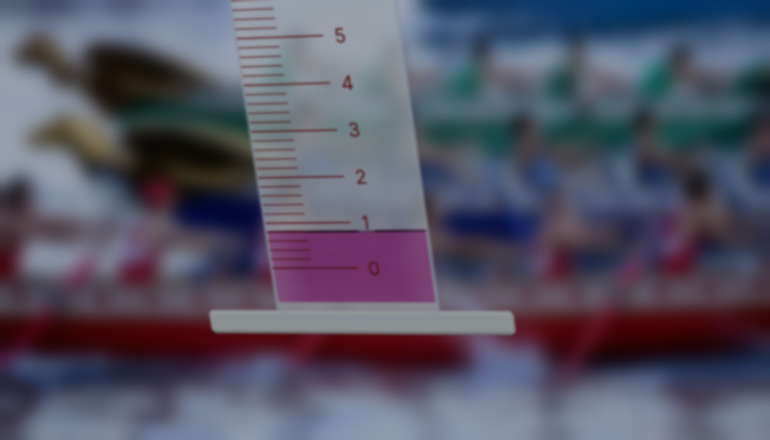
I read 0.8 mL
